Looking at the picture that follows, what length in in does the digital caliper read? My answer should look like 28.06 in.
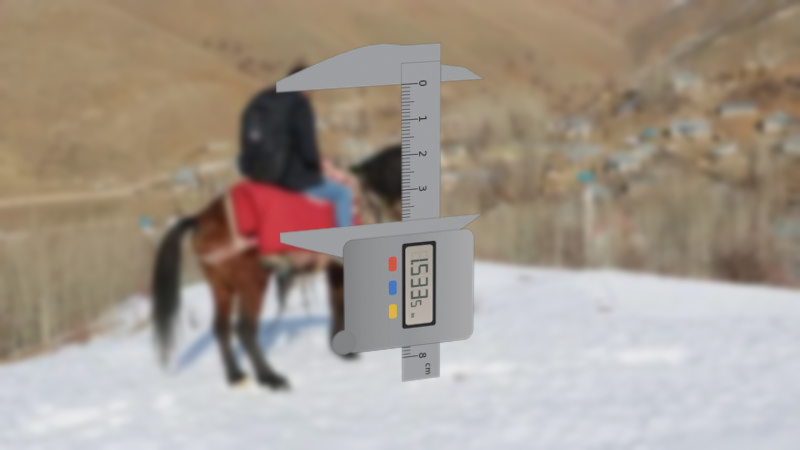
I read 1.5335 in
